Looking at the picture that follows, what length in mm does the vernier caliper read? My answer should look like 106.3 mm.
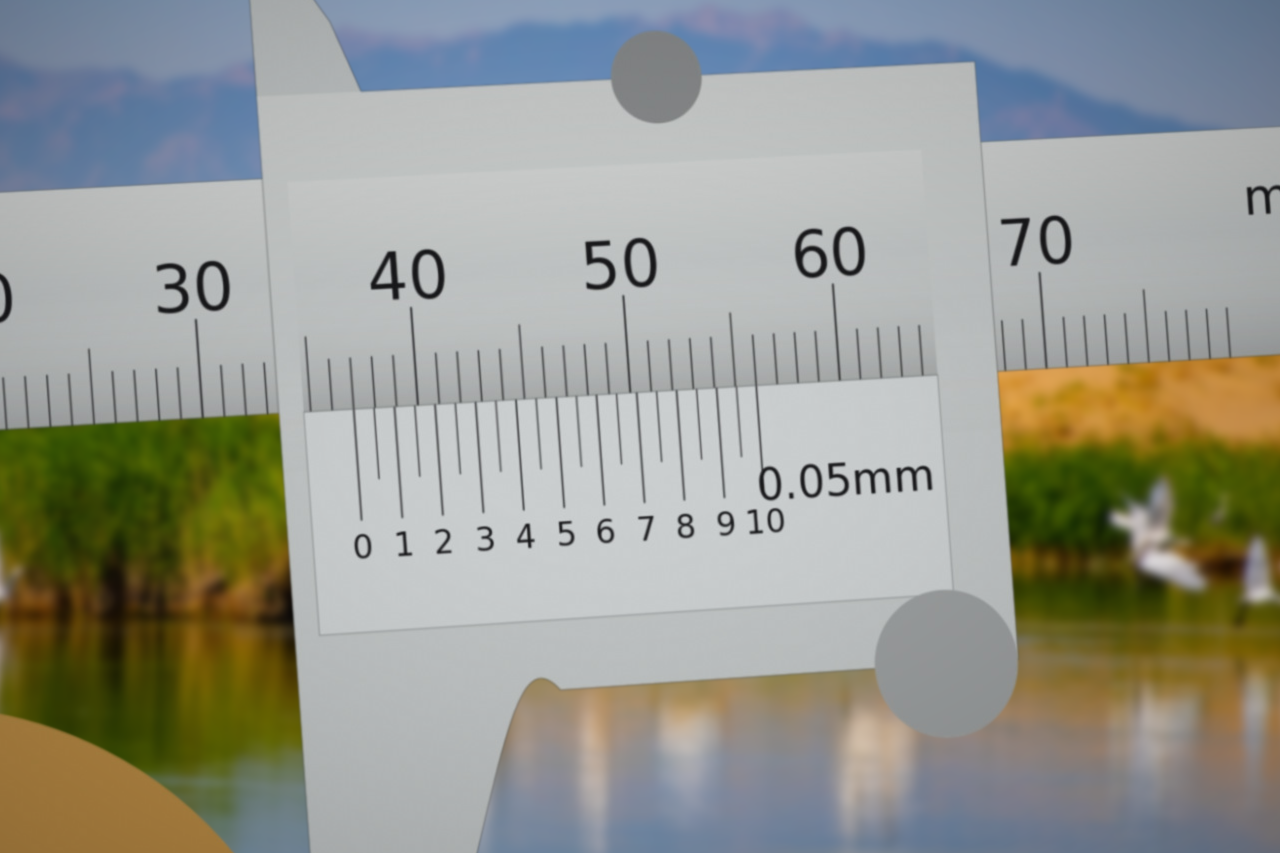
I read 37.0 mm
